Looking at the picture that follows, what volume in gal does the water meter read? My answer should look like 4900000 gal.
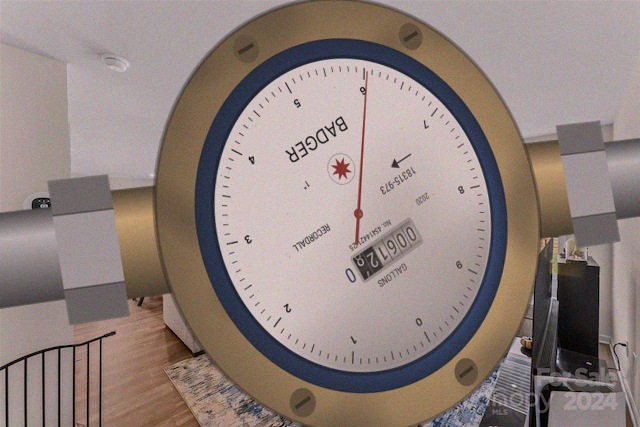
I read 61276.0 gal
